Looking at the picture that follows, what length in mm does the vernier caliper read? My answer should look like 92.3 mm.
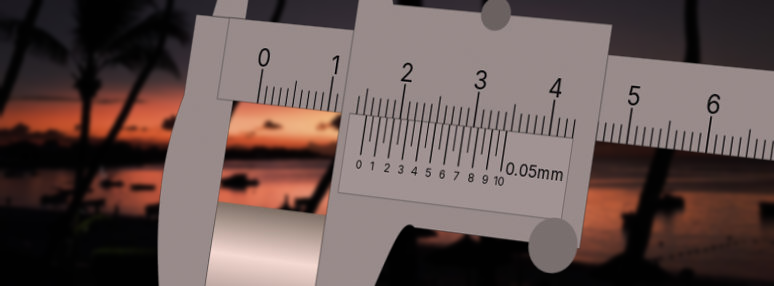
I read 15.4 mm
